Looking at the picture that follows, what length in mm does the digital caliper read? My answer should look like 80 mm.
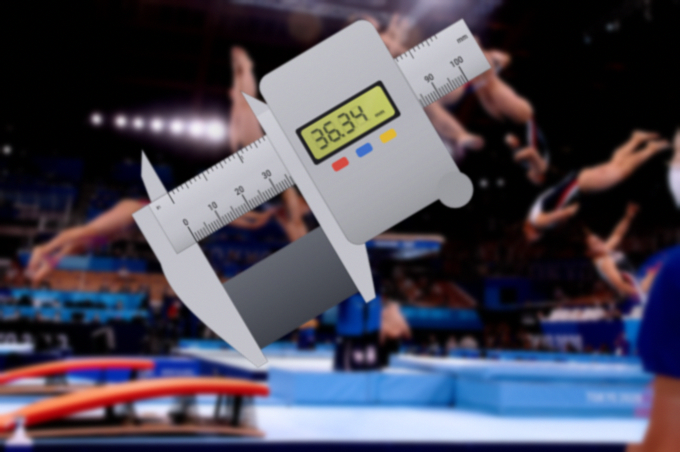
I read 36.34 mm
